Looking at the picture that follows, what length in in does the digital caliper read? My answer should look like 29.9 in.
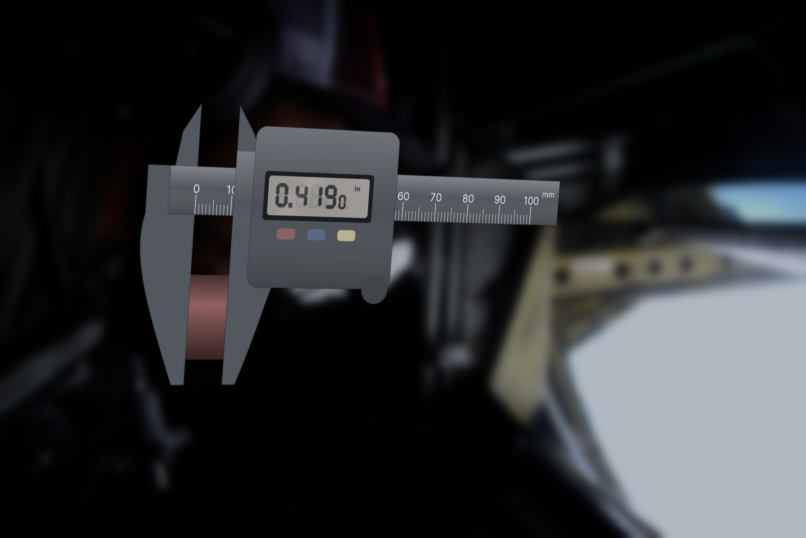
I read 0.4190 in
